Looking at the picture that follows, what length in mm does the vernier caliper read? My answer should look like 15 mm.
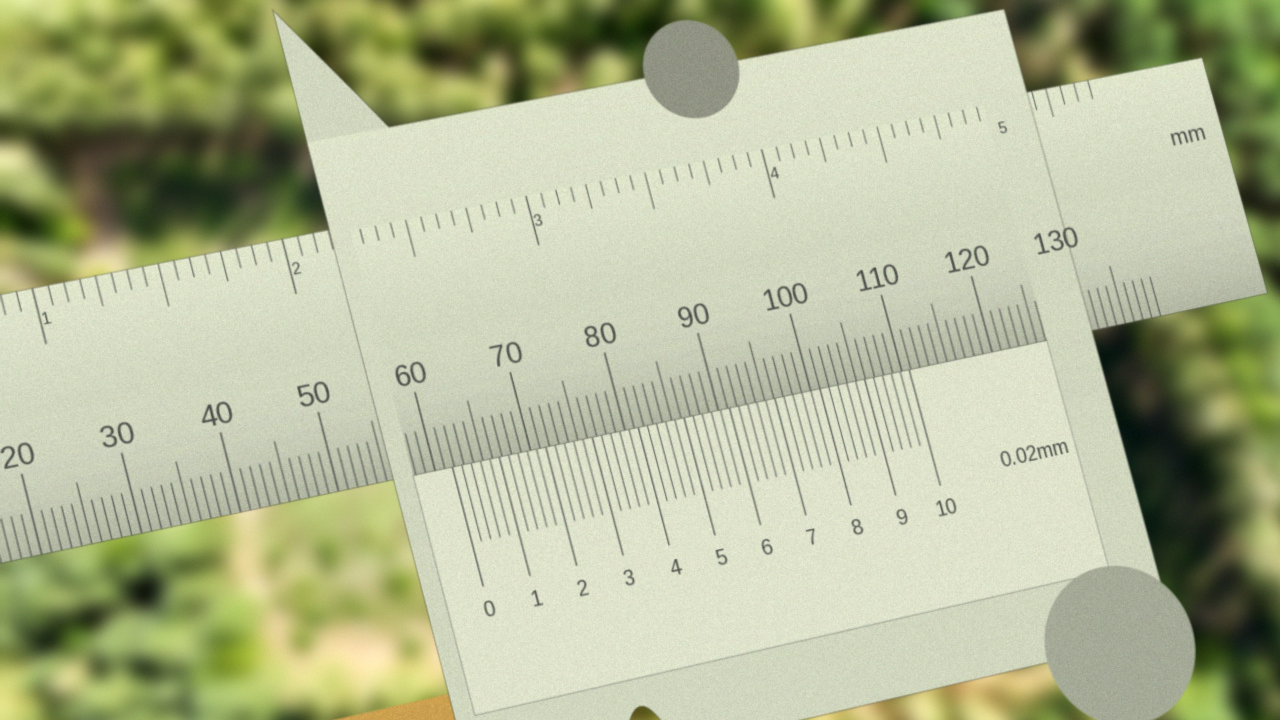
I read 61.8 mm
